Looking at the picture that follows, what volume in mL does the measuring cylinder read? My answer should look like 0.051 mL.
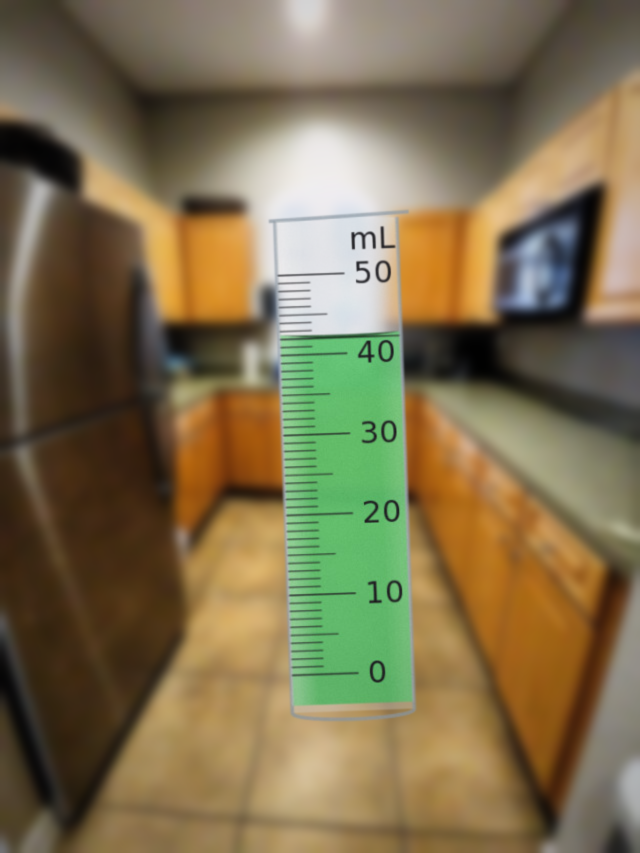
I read 42 mL
